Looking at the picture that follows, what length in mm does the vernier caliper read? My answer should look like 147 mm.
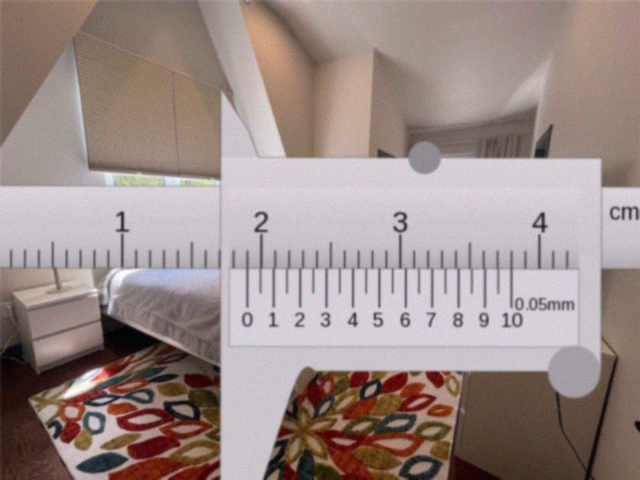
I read 19.0 mm
